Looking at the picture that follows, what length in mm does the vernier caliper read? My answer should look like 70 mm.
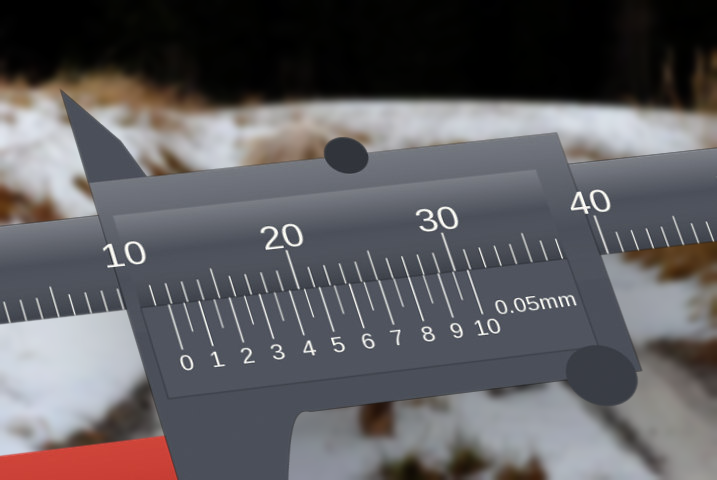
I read 11.8 mm
